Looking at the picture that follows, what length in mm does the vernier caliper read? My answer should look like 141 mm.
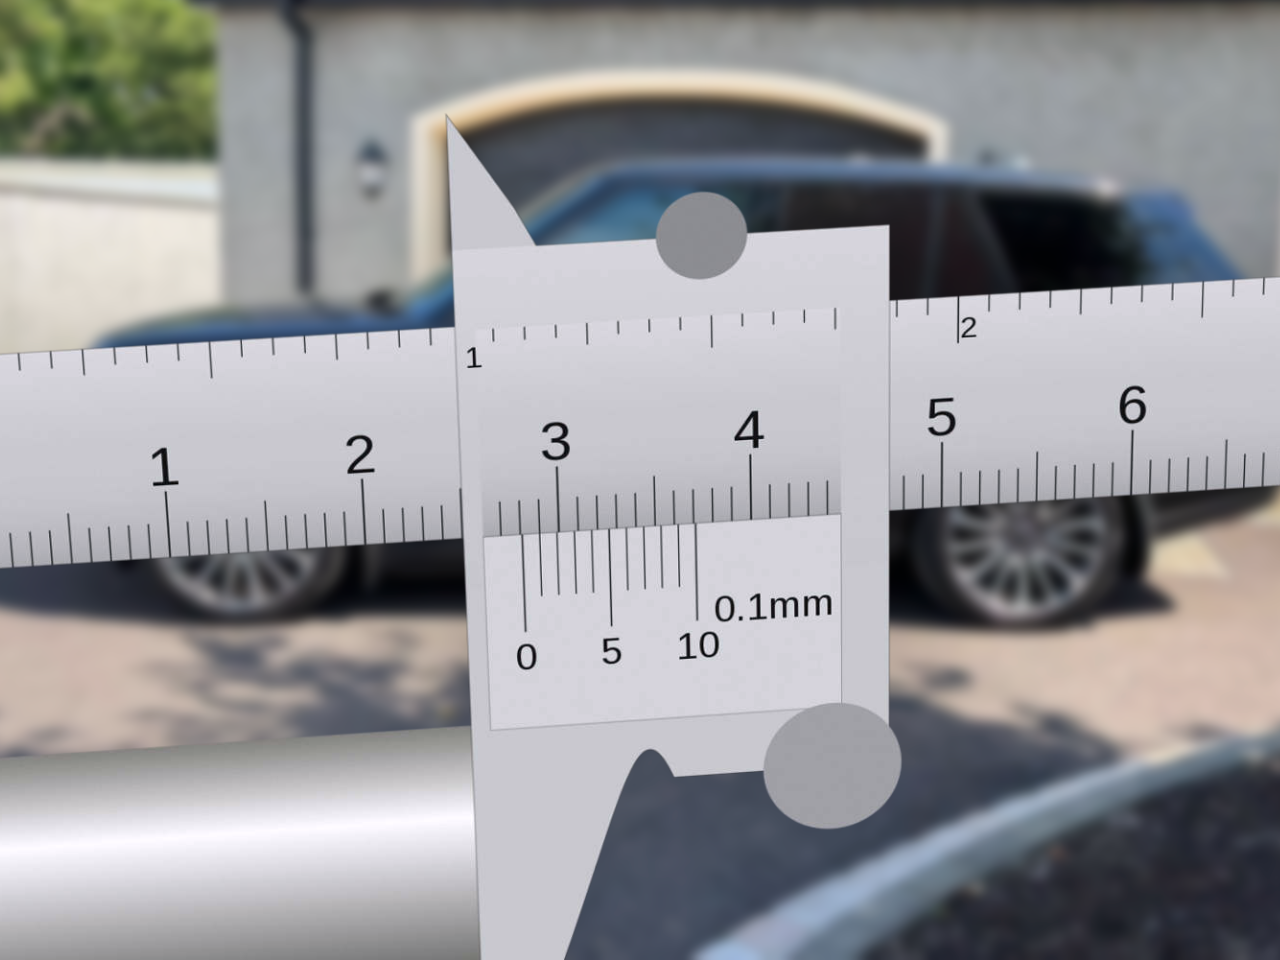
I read 28.1 mm
